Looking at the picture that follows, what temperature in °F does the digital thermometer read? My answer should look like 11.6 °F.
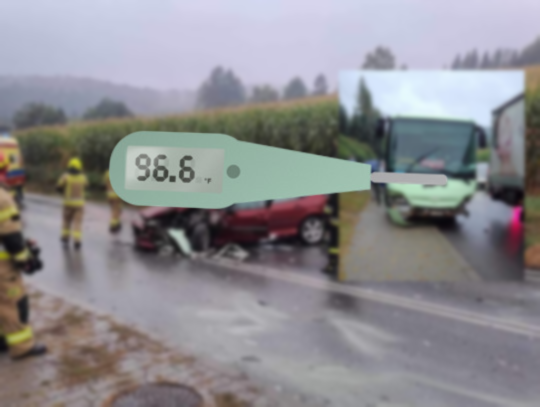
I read 96.6 °F
